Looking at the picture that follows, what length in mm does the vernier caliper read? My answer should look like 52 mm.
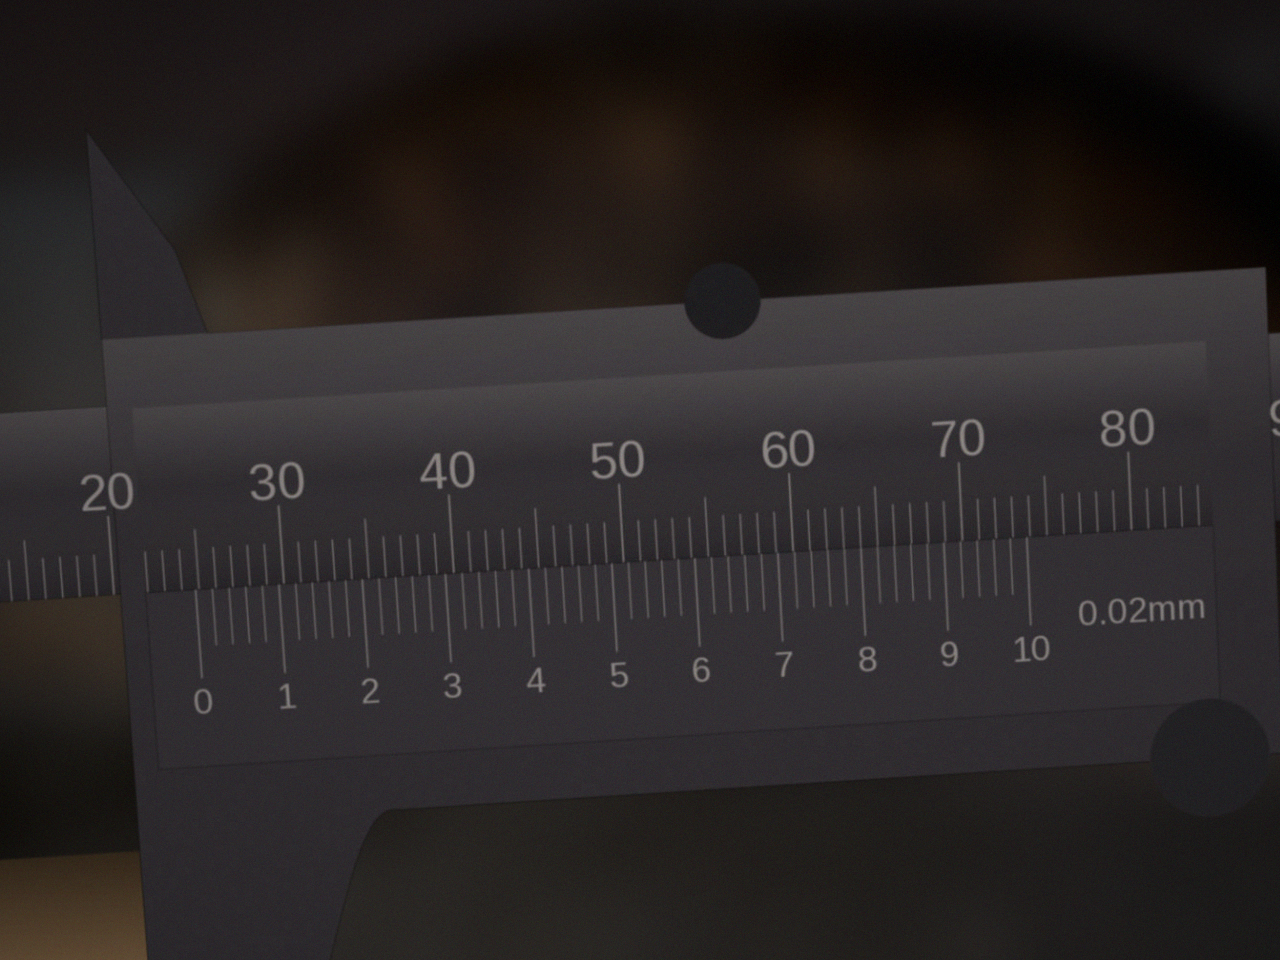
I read 24.8 mm
